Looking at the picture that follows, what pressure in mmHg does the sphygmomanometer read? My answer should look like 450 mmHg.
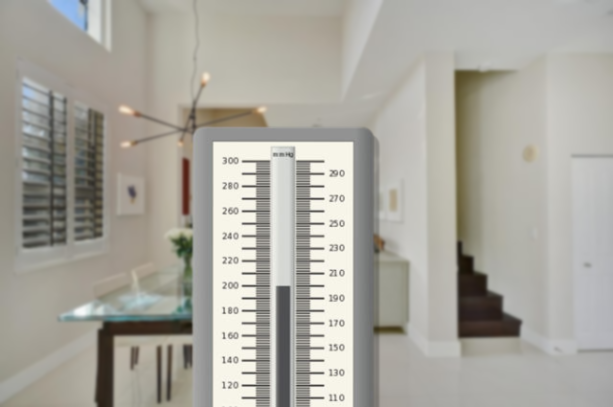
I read 200 mmHg
